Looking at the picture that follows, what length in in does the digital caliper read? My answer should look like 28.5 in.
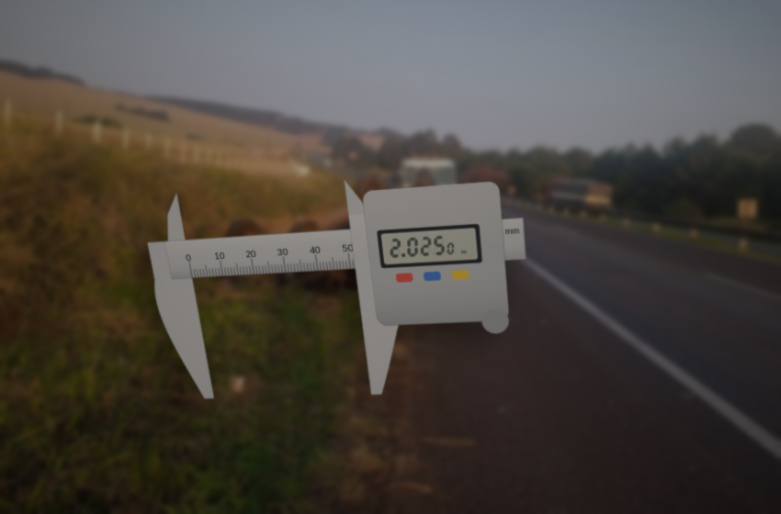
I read 2.0250 in
